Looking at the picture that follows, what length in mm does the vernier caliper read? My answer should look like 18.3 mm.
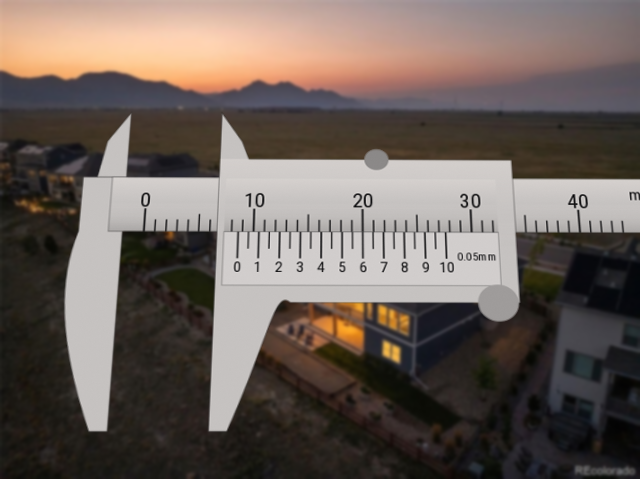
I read 8.6 mm
